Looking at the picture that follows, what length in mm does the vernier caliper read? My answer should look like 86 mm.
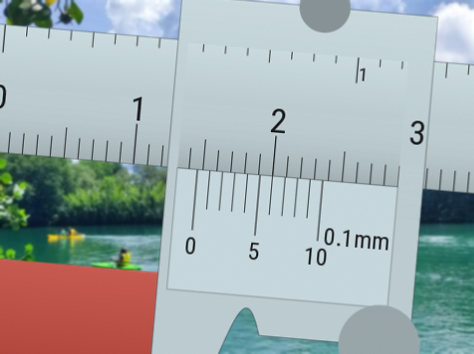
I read 14.6 mm
